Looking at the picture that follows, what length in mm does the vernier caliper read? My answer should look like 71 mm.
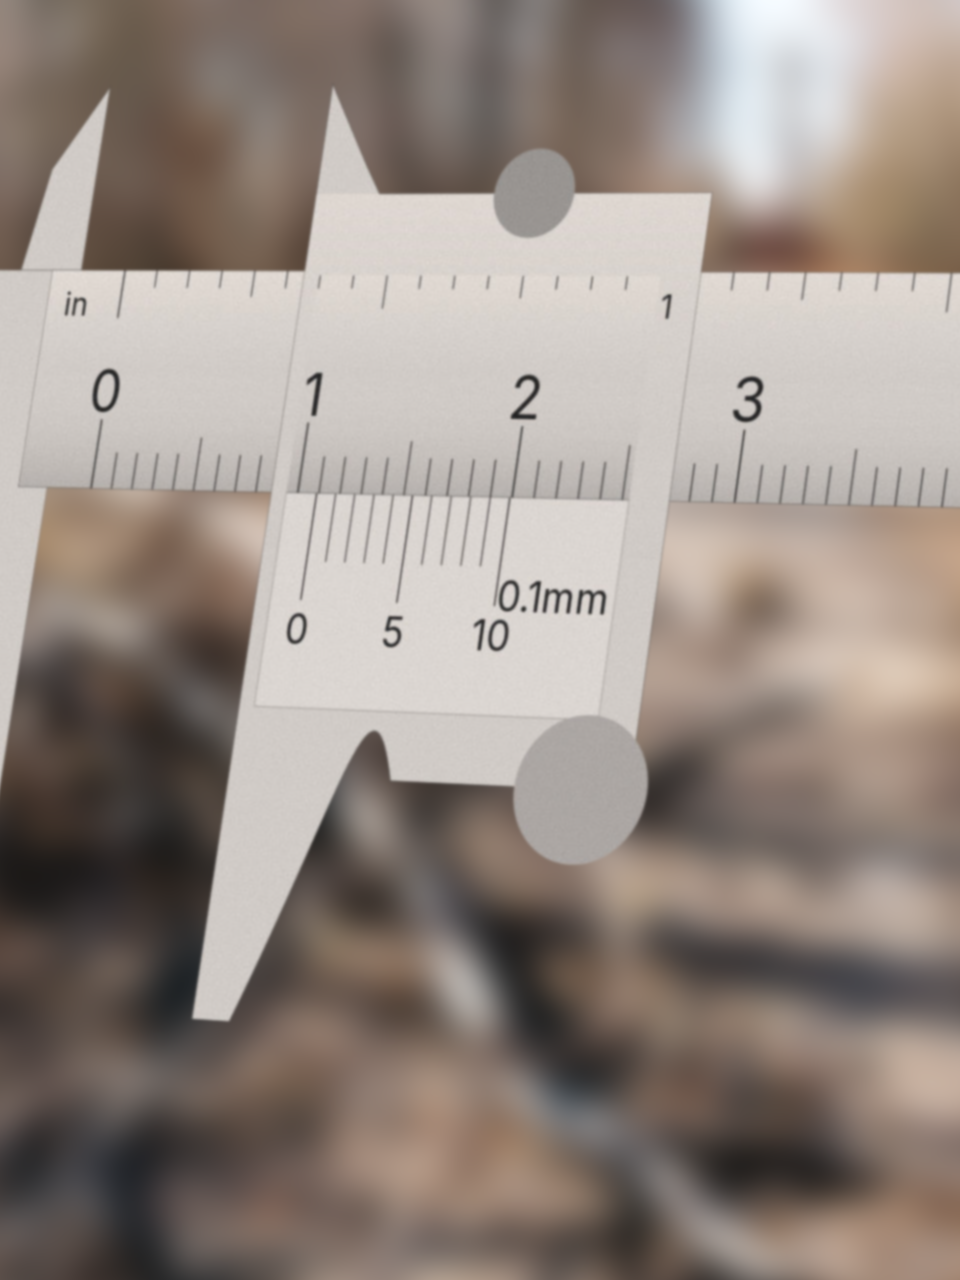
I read 10.9 mm
